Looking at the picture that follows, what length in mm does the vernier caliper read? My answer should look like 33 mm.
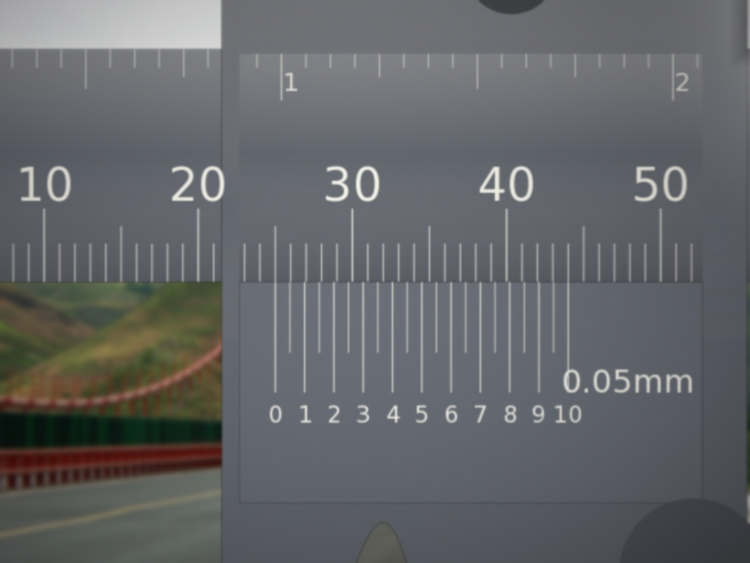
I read 25.0 mm
